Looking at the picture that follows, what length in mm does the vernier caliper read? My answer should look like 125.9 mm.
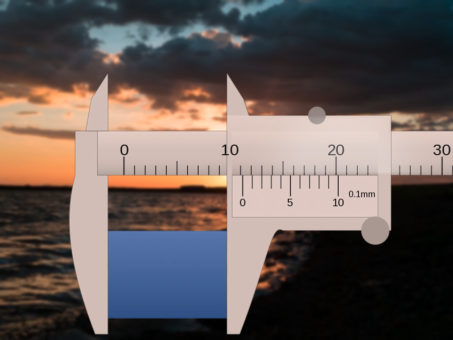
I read 11.2 mm
